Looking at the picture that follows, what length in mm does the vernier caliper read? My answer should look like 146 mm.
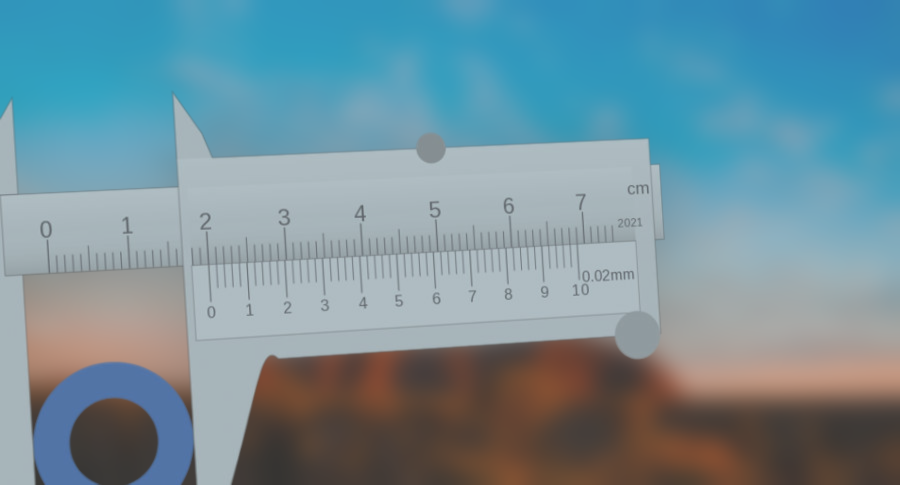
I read 20.0 mm
